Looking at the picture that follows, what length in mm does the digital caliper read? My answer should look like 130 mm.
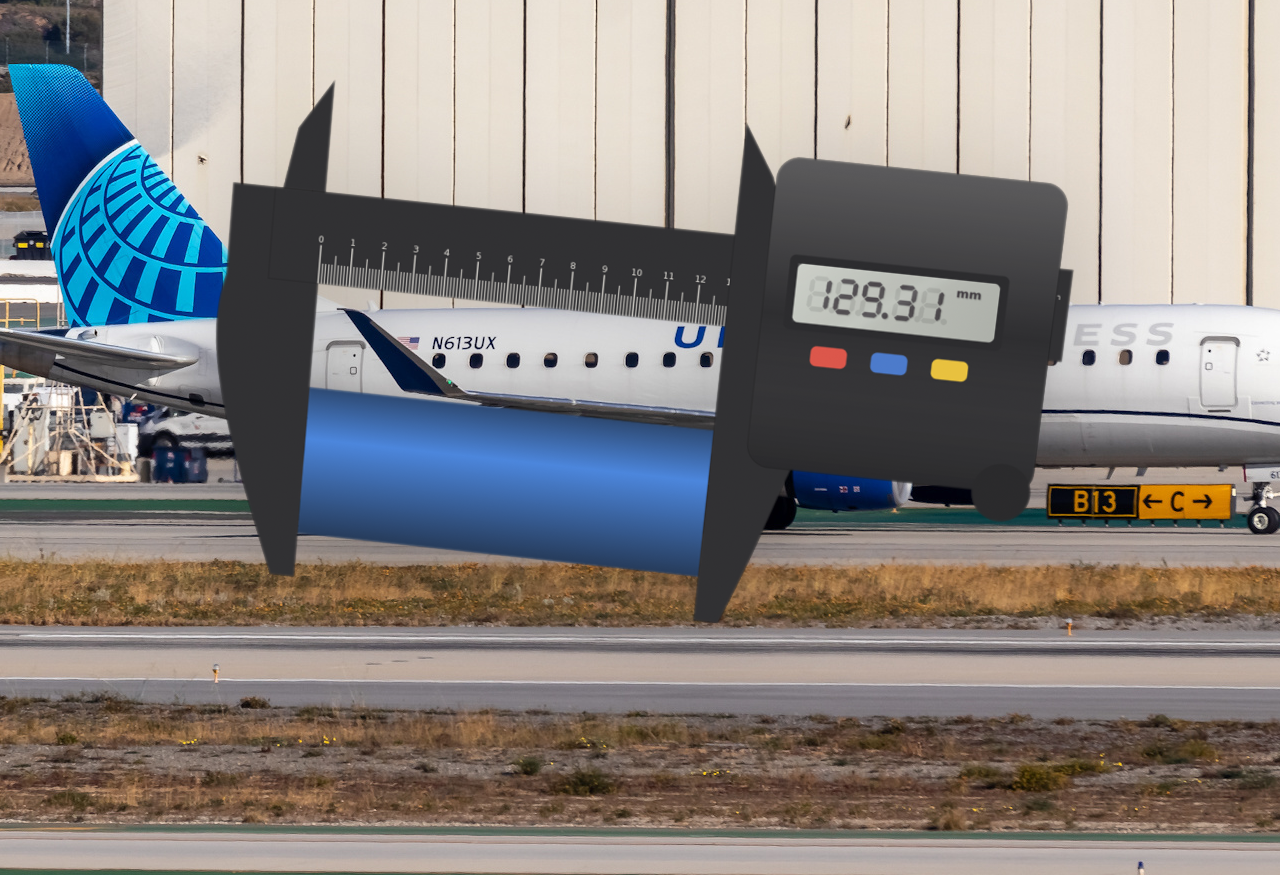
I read 129.31 mm
